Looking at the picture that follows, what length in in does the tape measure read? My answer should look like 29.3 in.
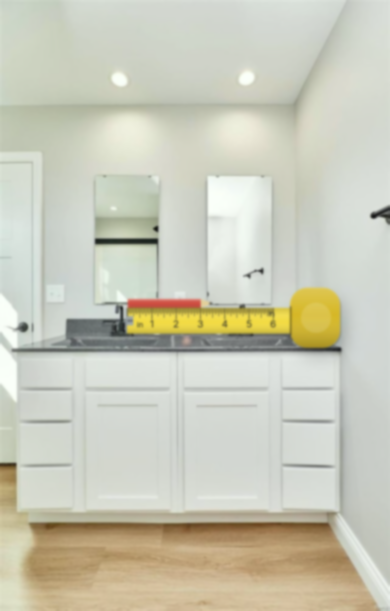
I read 3.5 in
